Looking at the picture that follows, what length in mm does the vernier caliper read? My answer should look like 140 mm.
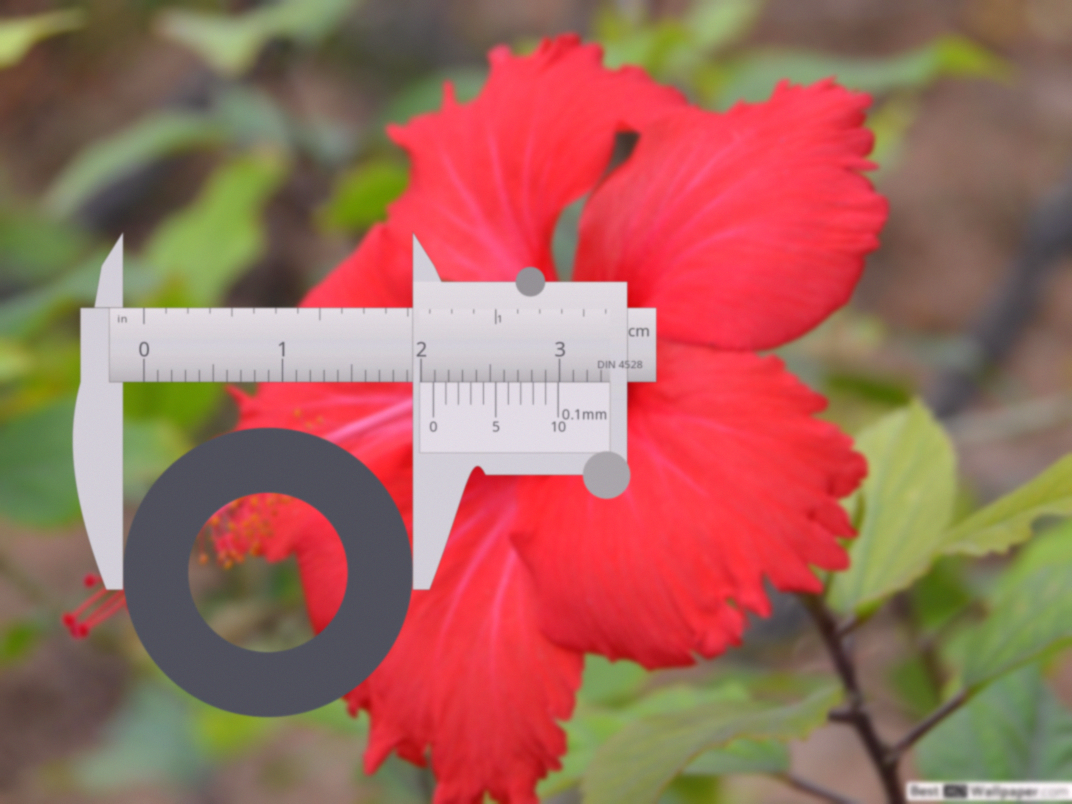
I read 20.9 mm
